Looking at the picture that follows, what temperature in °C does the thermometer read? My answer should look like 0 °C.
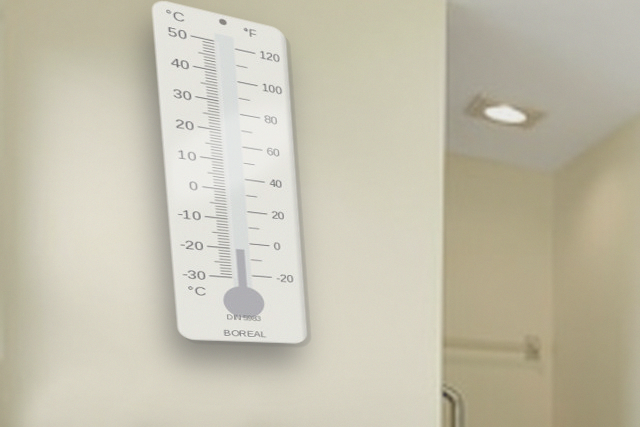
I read -20 °C
